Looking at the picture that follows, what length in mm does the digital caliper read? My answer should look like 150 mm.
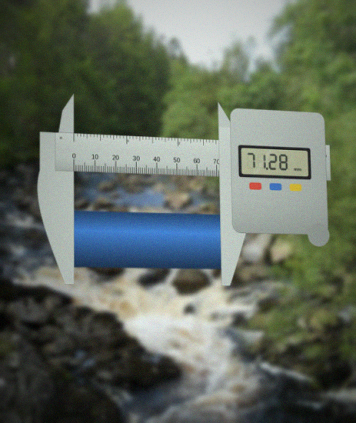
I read 71.28 mm
